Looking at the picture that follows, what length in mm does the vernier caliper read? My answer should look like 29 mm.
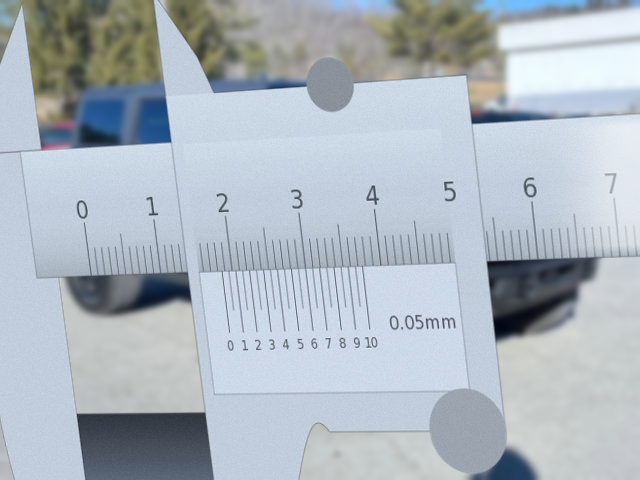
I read 18.6 mm
